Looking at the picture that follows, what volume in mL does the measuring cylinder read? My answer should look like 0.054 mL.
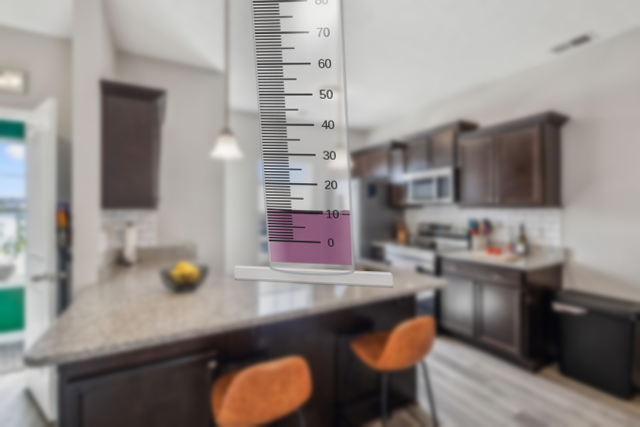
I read 10 mL
